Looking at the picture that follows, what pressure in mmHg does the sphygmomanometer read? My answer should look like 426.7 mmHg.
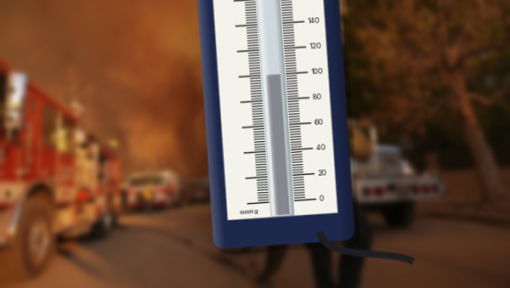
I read 100 mmHg
